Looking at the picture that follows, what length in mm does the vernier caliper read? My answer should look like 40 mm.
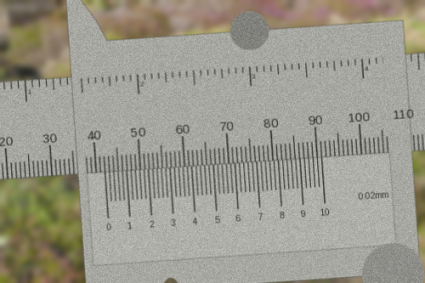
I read 42.0 mm
